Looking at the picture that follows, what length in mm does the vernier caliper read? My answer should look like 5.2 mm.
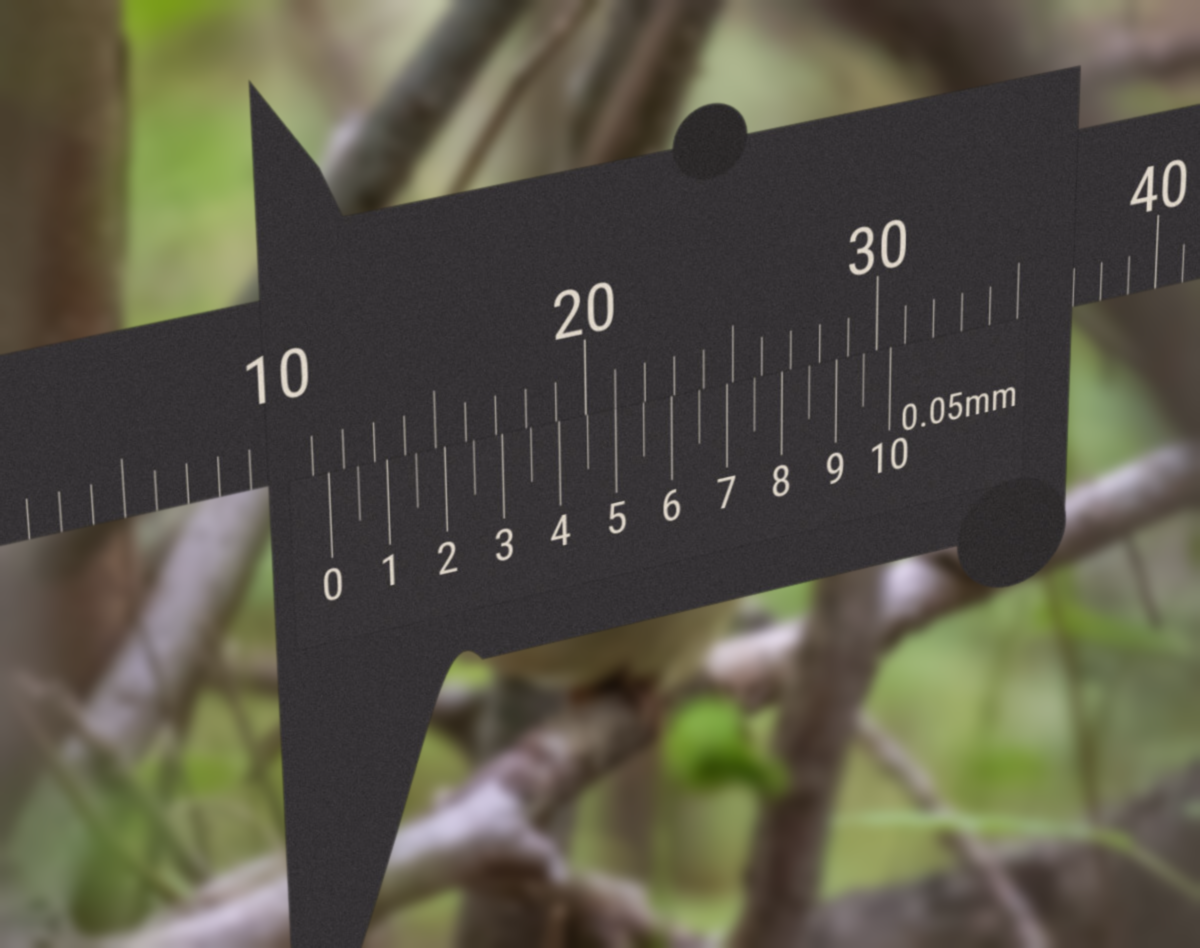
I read 11.50 mm
